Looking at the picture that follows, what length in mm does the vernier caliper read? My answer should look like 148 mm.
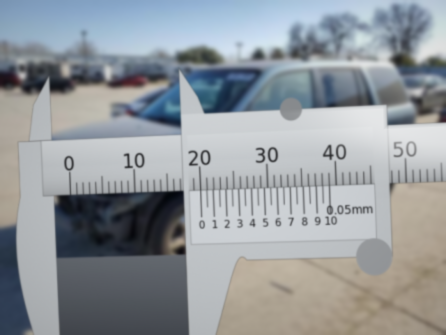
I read 20.0 mm
